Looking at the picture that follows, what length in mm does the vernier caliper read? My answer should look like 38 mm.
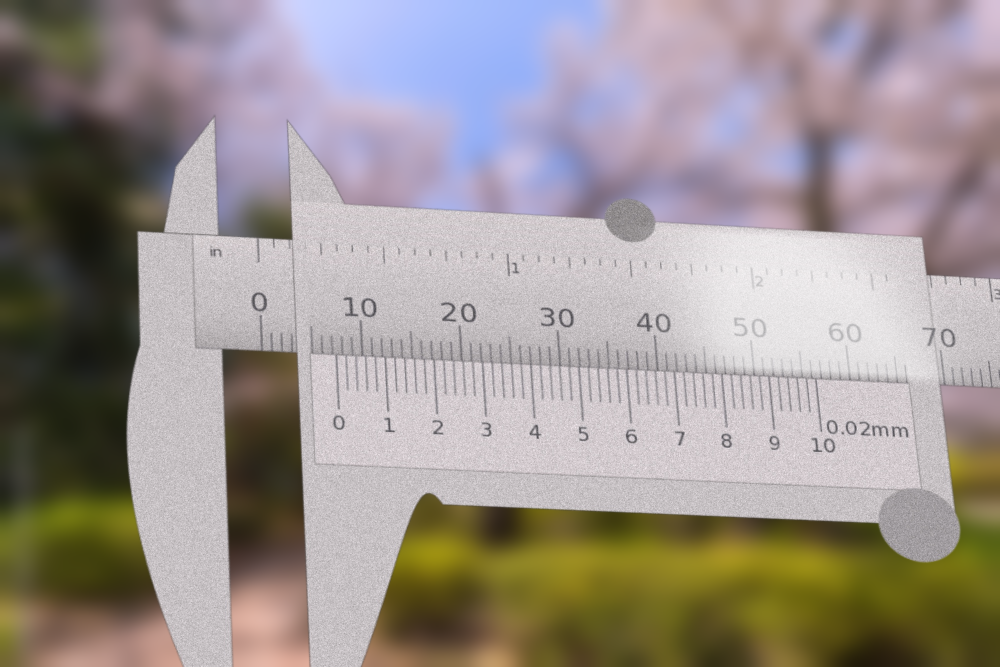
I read 7.4 mm
